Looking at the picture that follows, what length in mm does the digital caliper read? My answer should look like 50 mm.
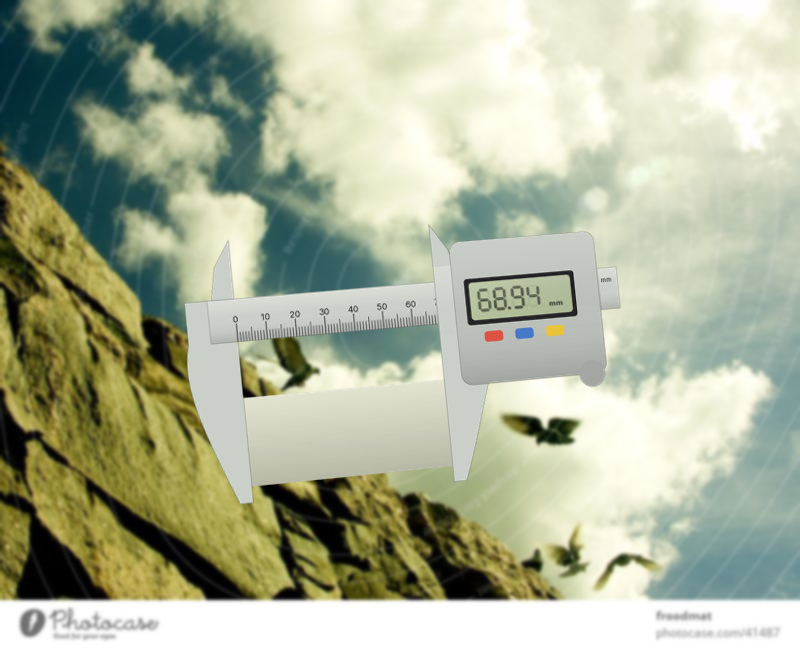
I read 68.94 mm
